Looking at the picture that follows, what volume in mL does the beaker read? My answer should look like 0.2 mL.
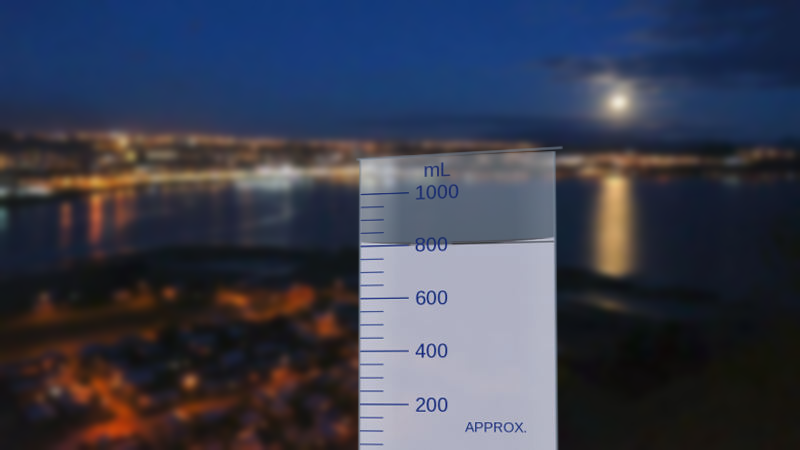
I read 800 mL
